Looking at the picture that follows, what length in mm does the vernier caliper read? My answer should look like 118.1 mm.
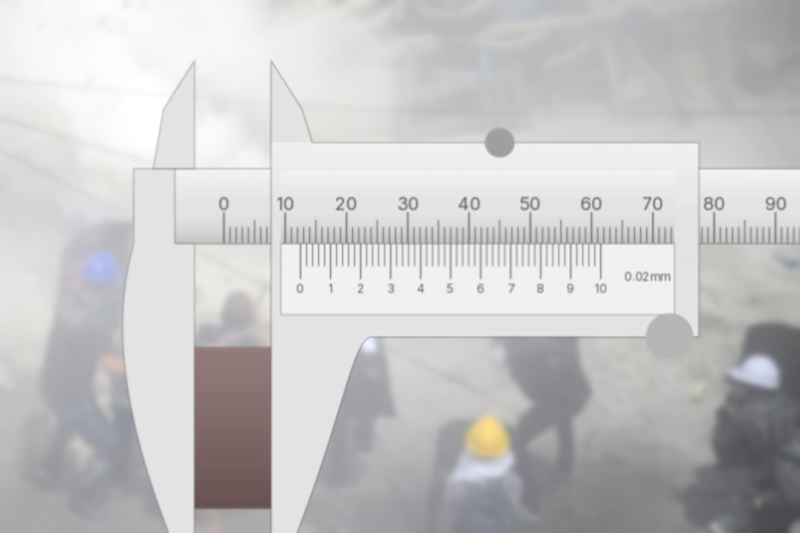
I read 12.5 mm
